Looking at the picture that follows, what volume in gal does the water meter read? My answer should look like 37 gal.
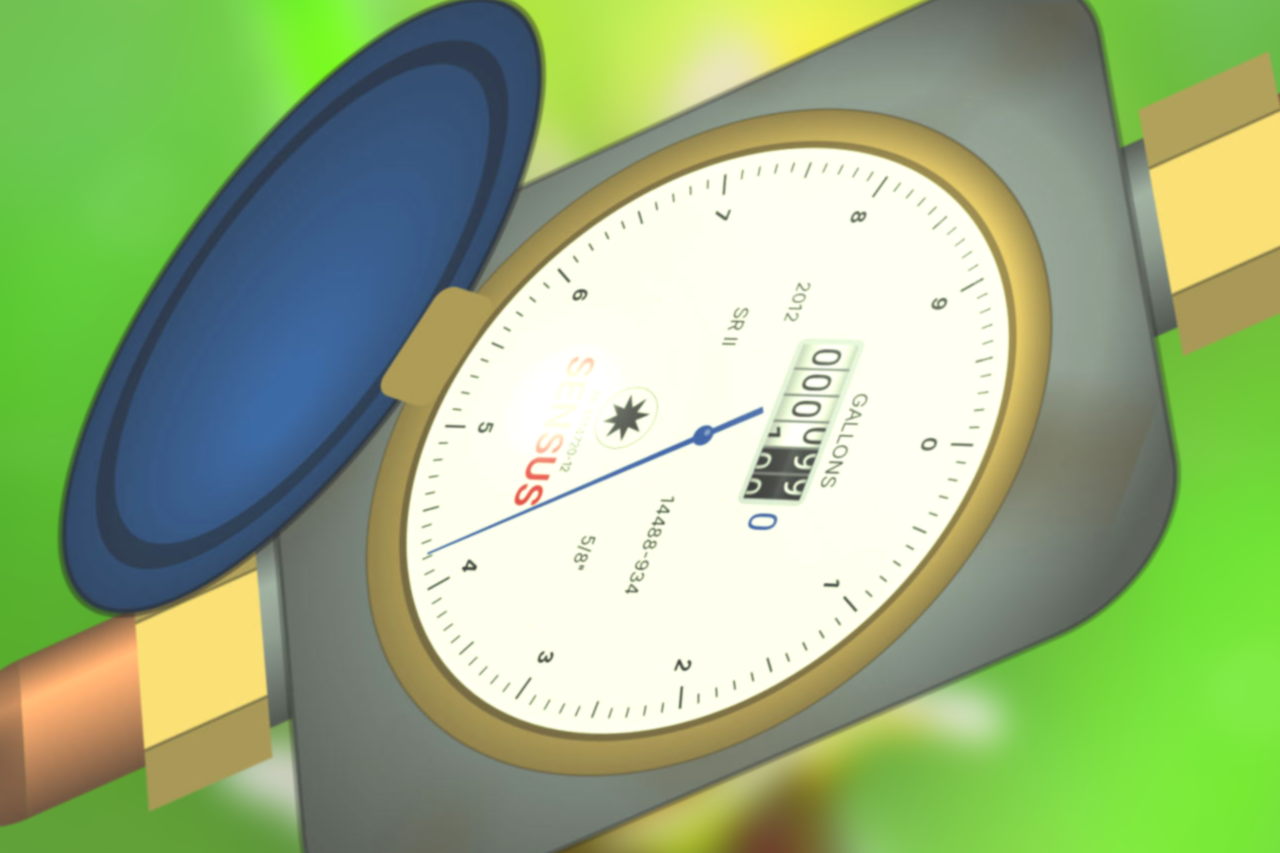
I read 994.2 gal
